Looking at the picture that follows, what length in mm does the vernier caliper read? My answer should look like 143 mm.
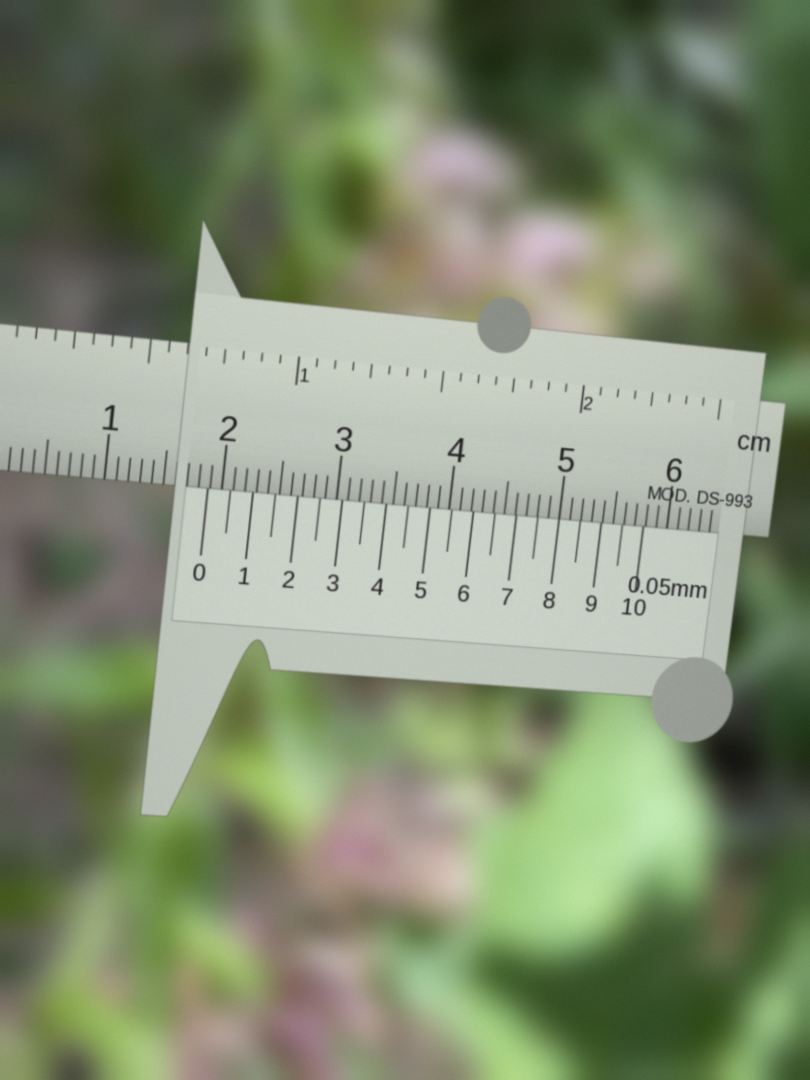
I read 18.8 mm
